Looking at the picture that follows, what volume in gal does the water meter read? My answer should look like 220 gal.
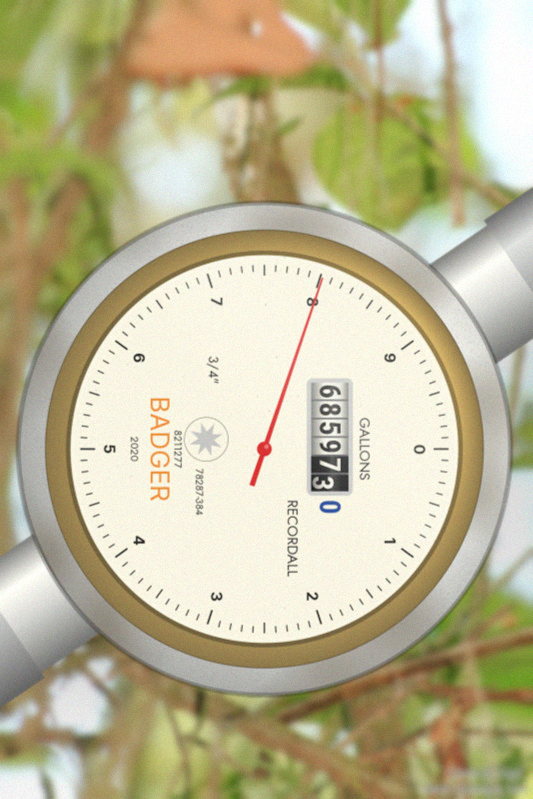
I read 6859728.0 gal
